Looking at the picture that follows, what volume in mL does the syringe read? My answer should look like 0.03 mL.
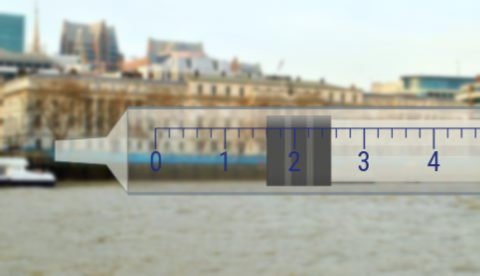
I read 1.6 mL
